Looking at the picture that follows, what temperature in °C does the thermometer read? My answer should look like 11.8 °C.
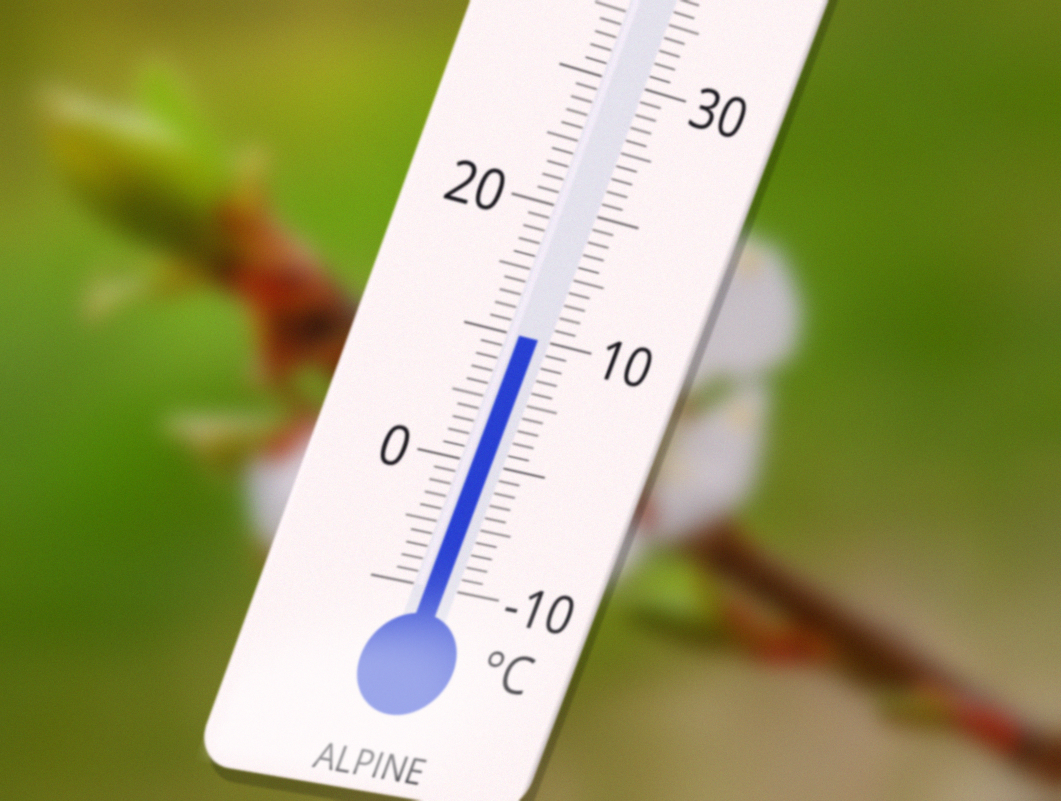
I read 10 °C
